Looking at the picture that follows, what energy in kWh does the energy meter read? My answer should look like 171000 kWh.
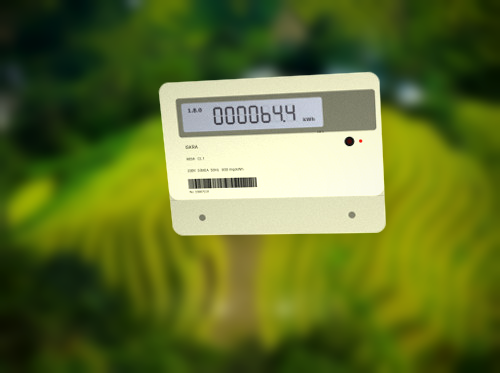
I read 64.4 kWh
